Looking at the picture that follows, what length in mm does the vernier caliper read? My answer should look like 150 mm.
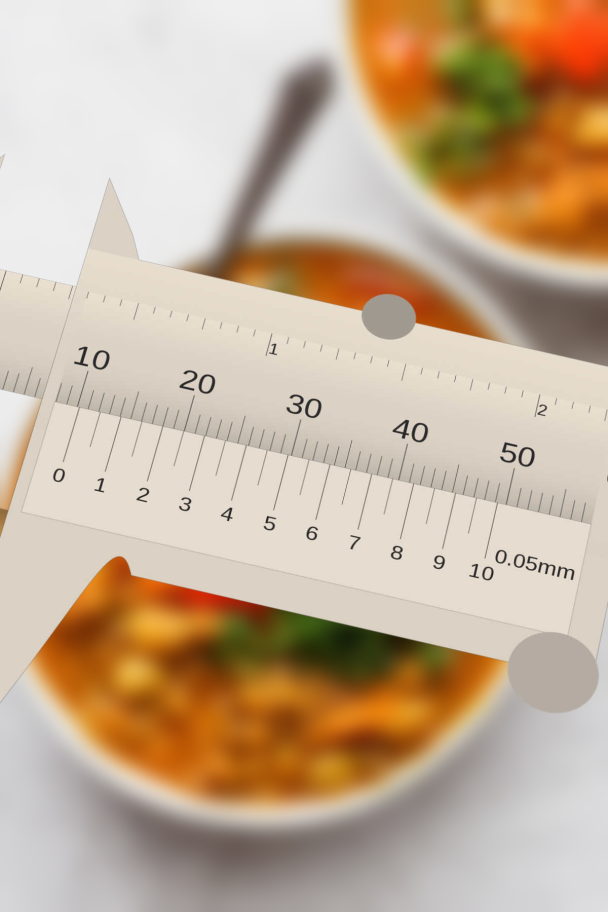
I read 10.2 mm
